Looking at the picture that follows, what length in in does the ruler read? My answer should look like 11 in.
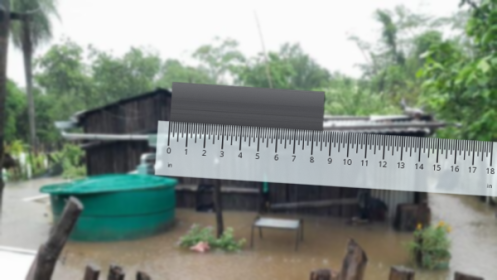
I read 8.5 in
